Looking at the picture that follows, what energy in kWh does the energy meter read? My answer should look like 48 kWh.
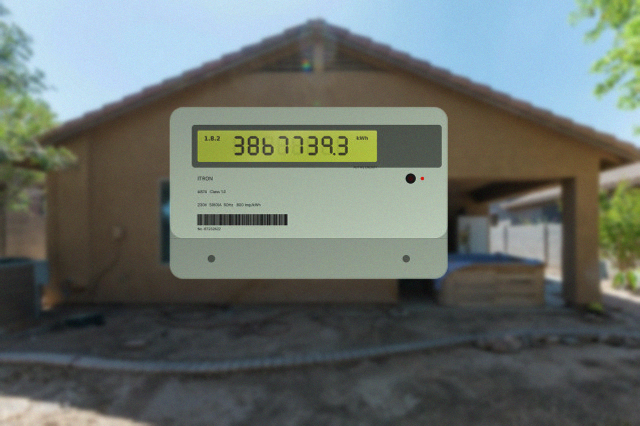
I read 3867739.3 kWh
